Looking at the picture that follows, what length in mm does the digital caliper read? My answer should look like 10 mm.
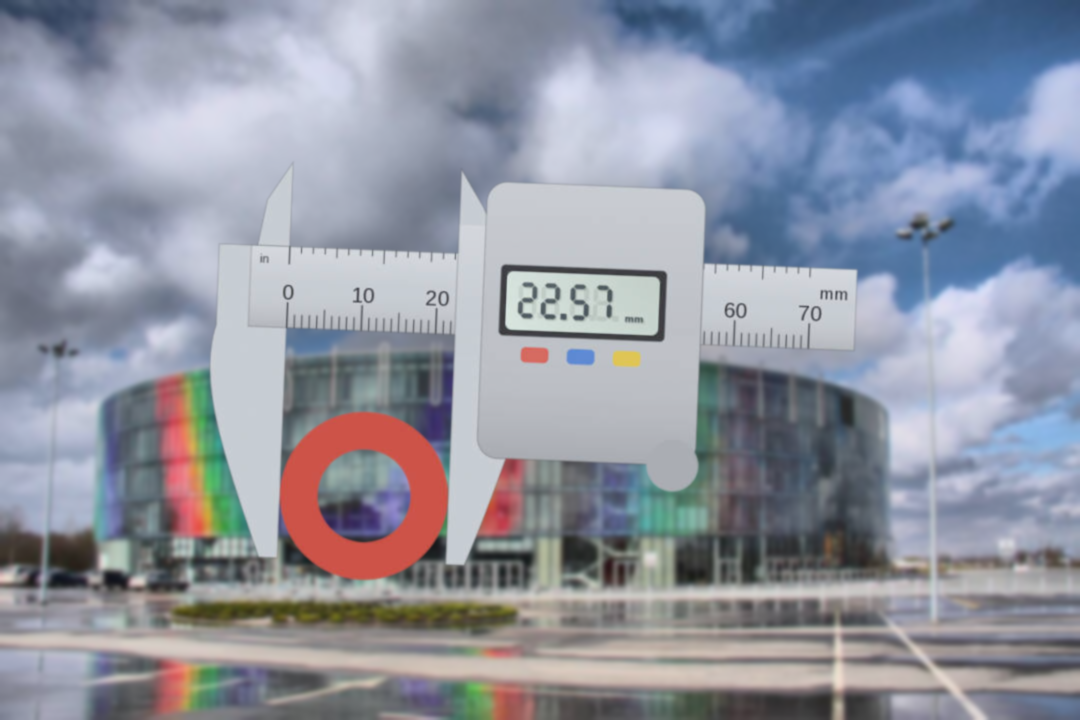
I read 22.57 mm
